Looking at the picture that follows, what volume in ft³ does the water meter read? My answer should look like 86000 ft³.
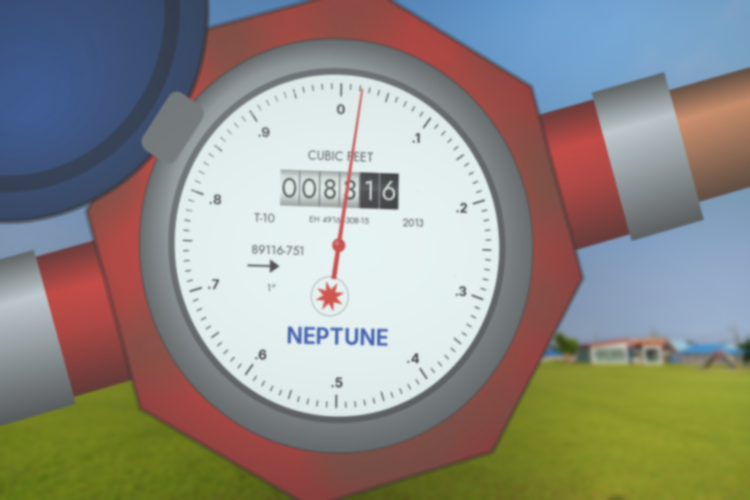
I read 8316.02 ft³
